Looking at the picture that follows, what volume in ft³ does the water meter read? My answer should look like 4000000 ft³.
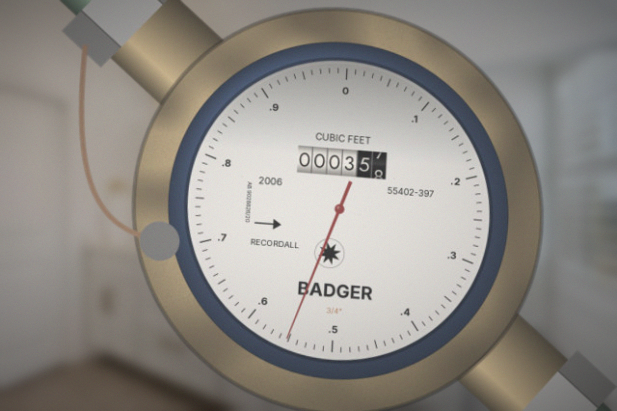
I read 357.55 ft³
